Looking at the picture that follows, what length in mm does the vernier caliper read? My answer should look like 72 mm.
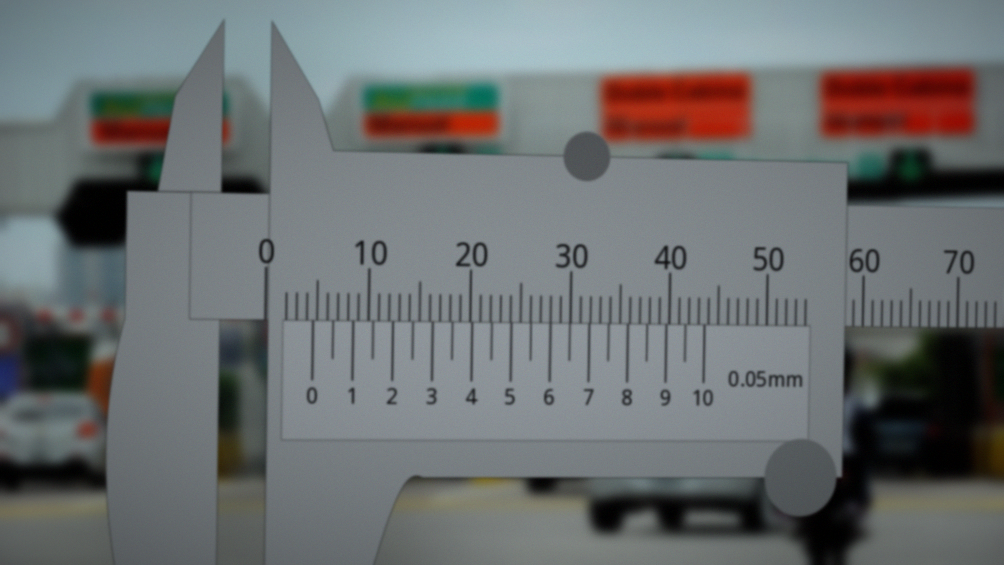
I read 4.6 mm
